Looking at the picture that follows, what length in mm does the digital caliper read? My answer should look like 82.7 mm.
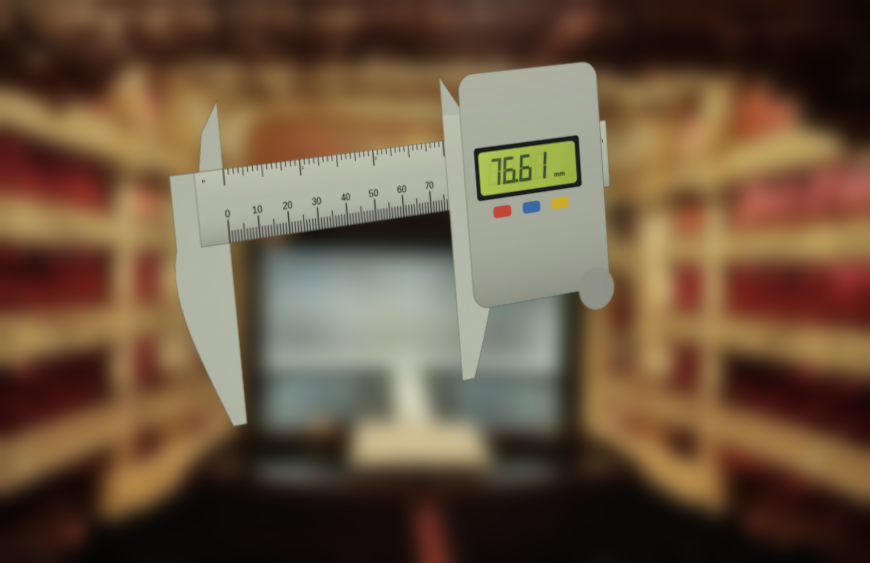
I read 76.61 mm
